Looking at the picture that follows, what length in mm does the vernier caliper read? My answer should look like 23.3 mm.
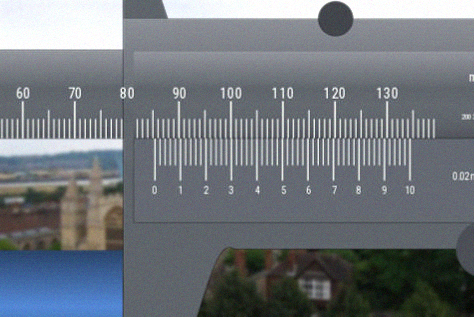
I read 85.4 mm
